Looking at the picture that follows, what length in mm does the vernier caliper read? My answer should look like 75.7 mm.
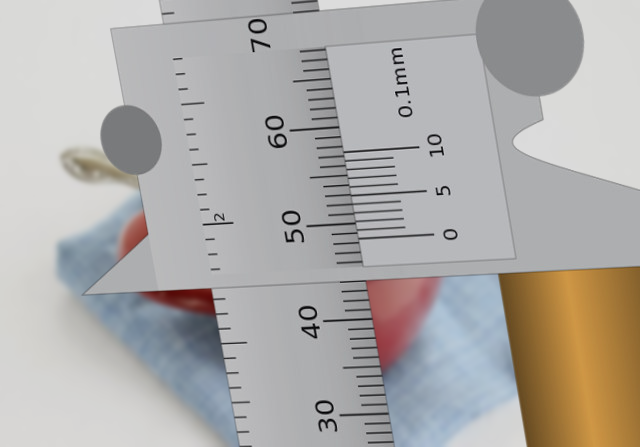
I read 48.4 mm
